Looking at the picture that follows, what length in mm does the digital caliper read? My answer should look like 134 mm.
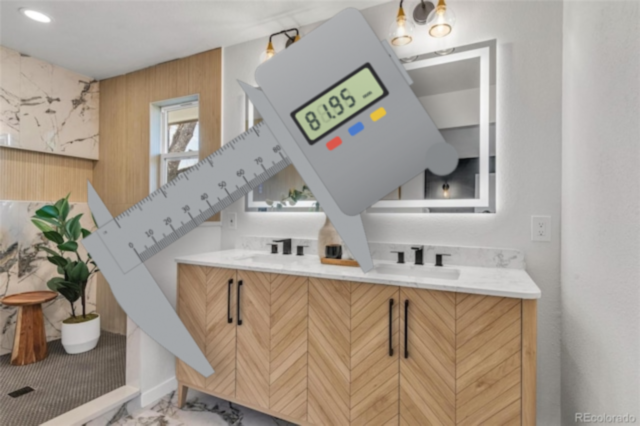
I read 81.95 mm
